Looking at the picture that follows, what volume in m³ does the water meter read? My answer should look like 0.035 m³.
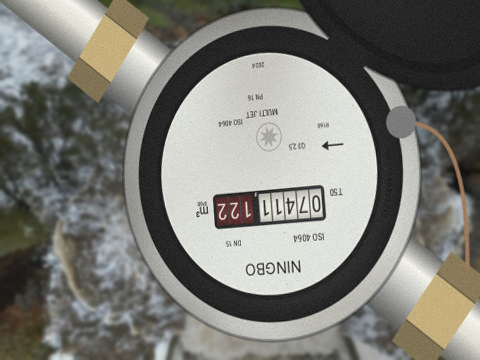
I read 7411.122 m³
